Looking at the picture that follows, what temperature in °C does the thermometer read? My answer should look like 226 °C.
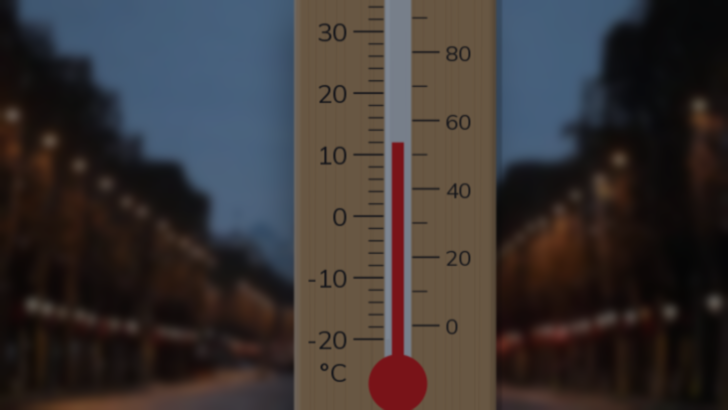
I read 12 °C
